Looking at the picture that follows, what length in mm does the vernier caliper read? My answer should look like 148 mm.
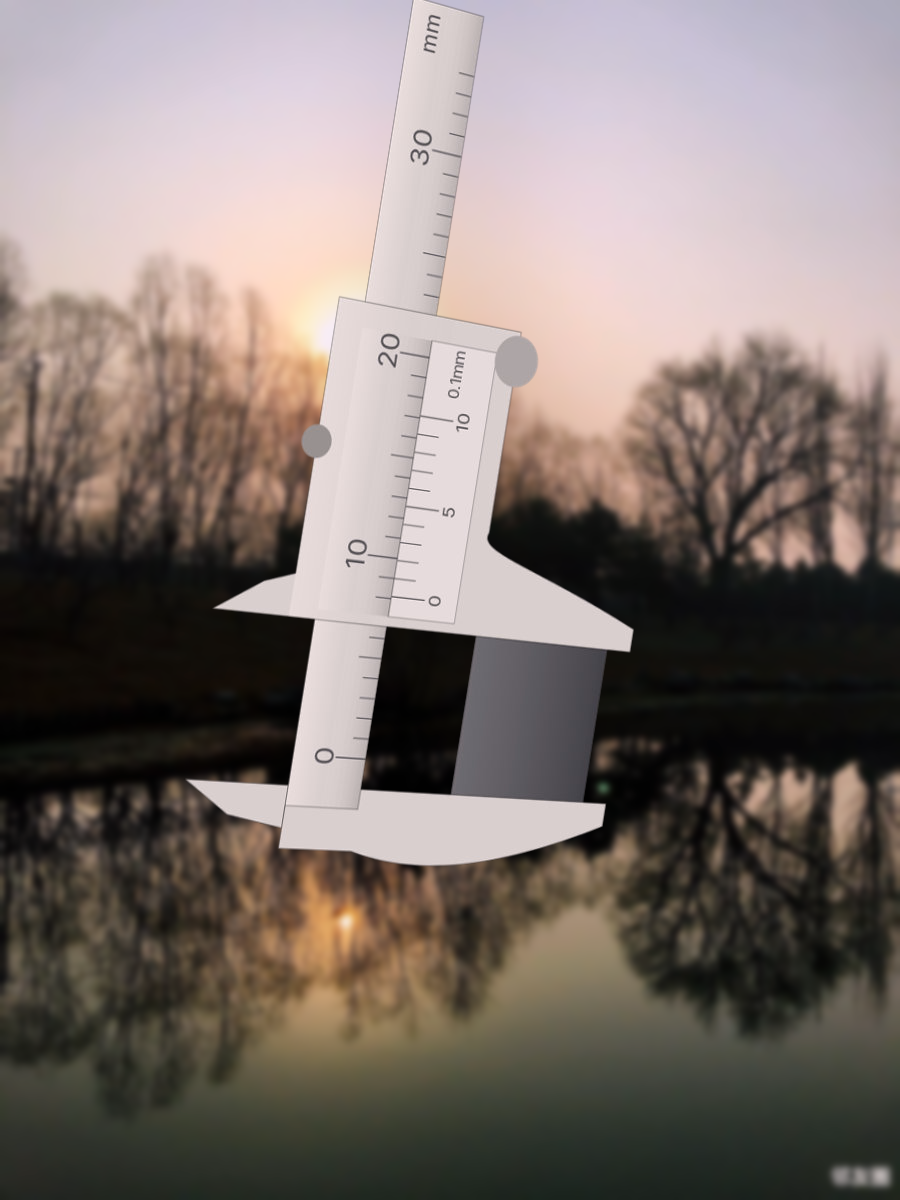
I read 8.1 mm
